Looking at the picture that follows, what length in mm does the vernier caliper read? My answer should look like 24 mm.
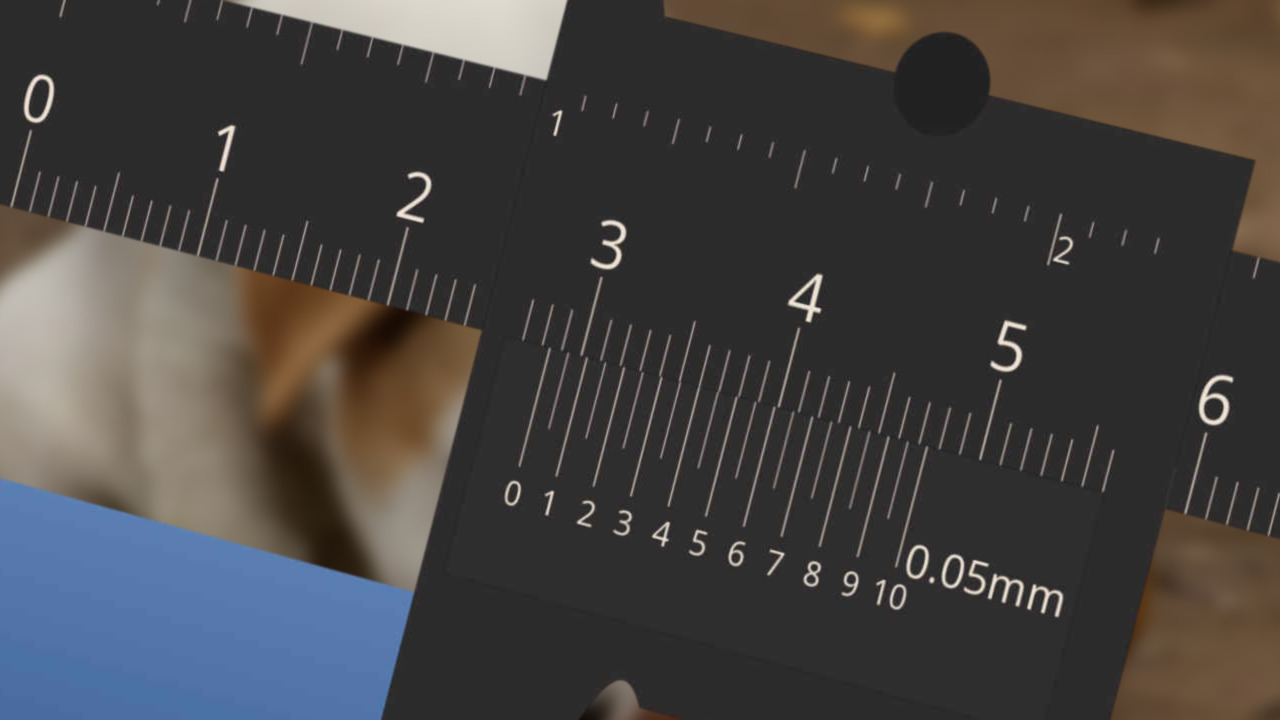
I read 28.4 mm
